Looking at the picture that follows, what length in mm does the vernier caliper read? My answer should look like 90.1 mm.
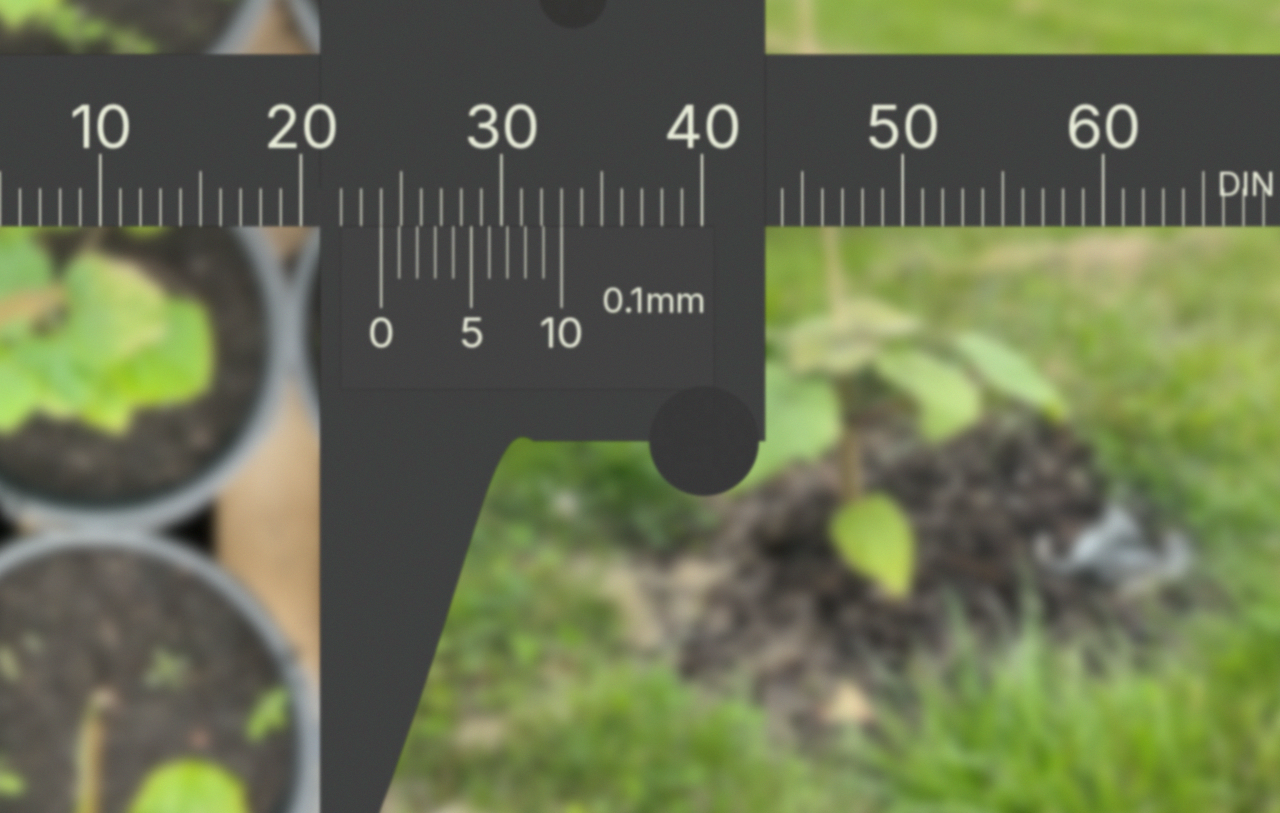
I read 24.0 mm
